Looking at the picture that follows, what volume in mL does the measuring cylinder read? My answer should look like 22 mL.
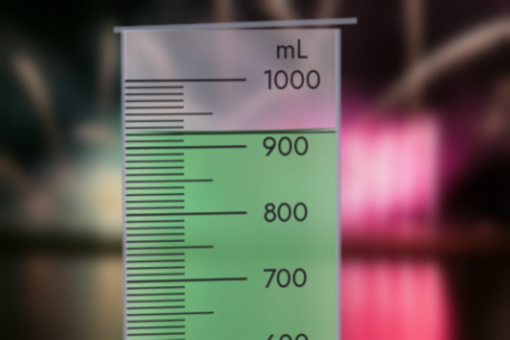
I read 920 mL
